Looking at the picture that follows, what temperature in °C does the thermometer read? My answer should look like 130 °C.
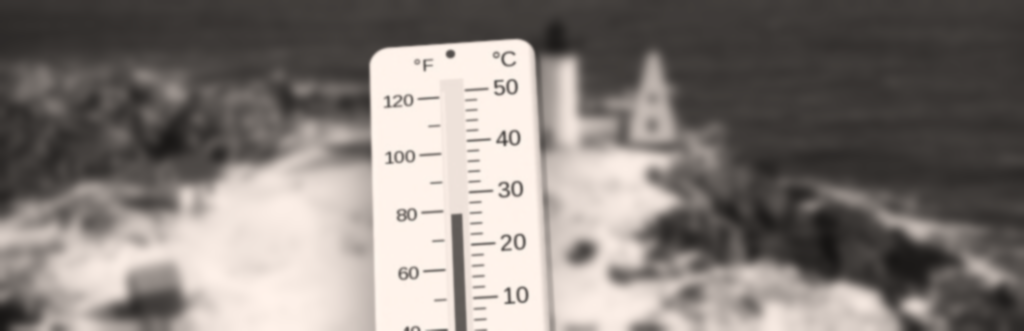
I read 26 °C
